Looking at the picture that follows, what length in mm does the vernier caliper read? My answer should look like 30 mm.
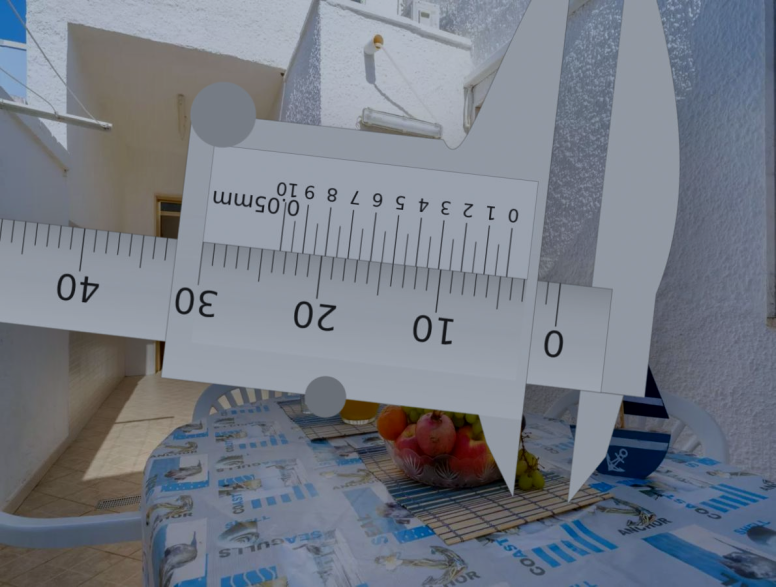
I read 4.5 mm
